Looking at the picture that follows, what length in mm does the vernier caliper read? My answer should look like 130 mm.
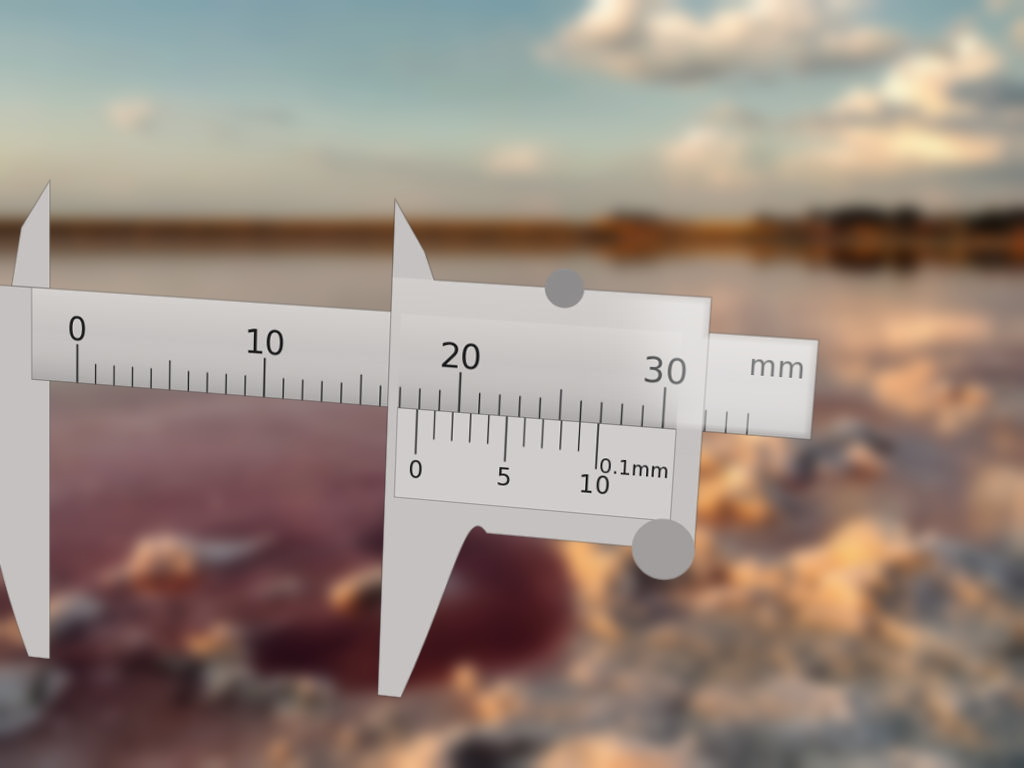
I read 17.9 mm
